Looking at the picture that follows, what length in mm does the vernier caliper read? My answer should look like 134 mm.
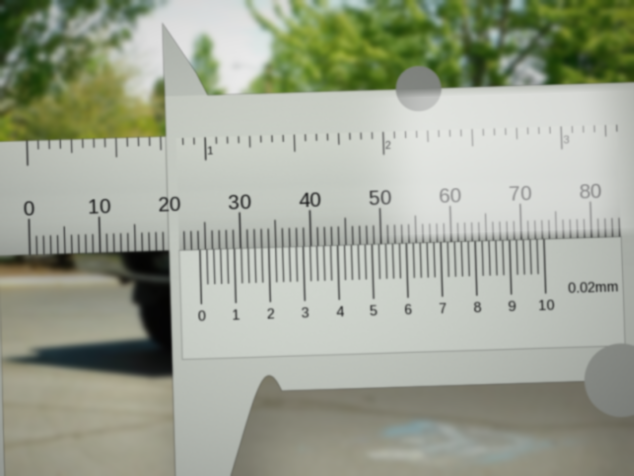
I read 24.2 mm
